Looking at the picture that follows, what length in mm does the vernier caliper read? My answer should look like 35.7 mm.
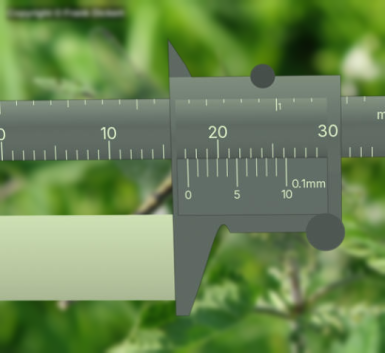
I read 17.2 mm
